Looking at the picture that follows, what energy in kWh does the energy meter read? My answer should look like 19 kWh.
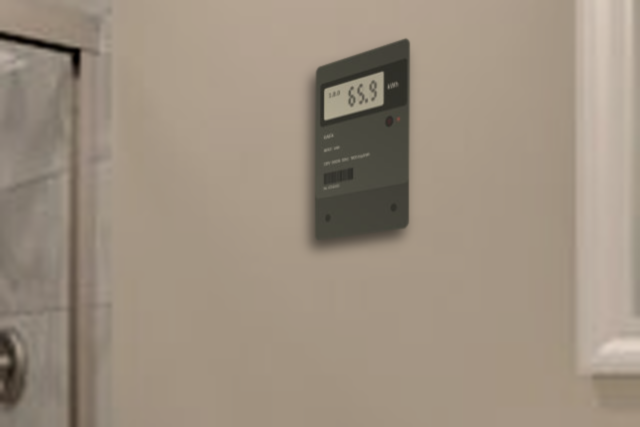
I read 65.9 kWh
